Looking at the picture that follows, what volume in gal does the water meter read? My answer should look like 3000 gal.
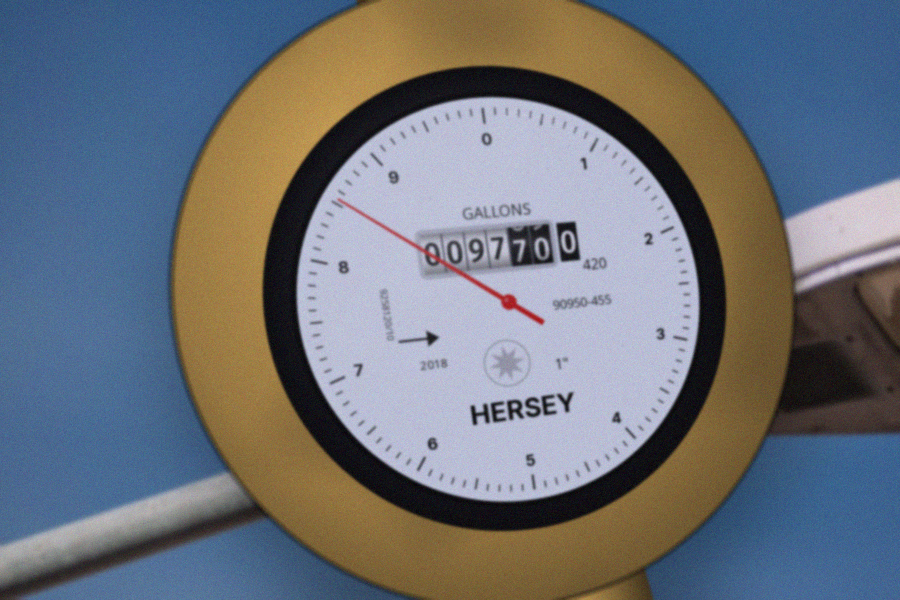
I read 97698.5 gal
